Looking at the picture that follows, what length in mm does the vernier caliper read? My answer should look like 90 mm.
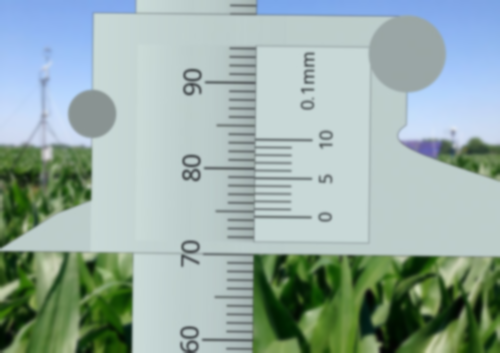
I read 74.4 mm
